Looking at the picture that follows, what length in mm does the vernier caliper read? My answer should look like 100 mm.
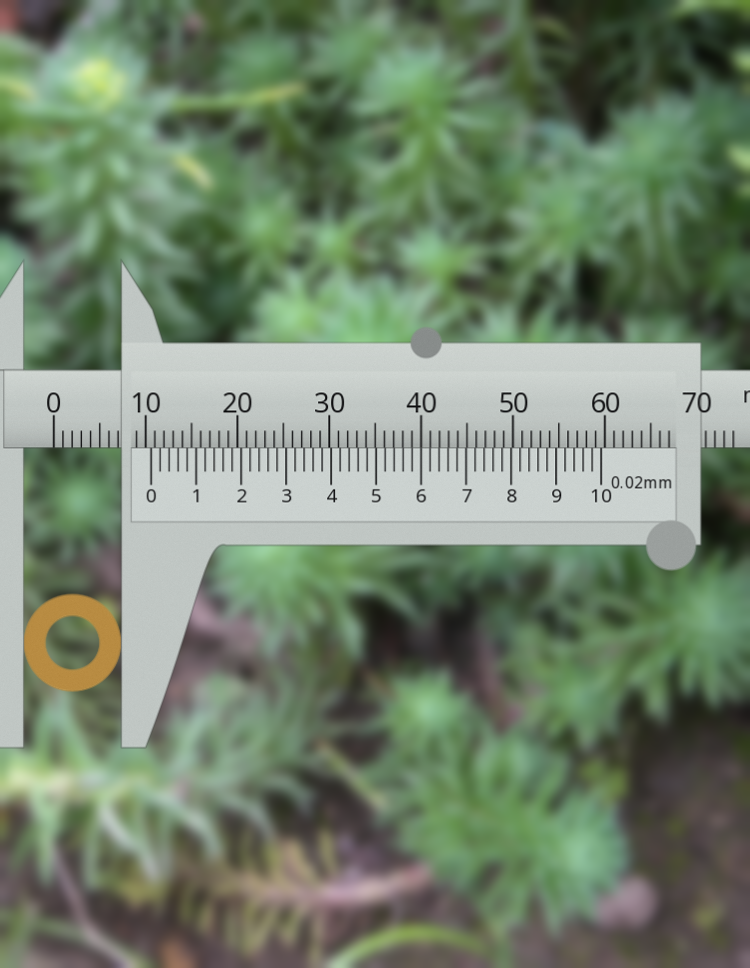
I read 10.6 mm
